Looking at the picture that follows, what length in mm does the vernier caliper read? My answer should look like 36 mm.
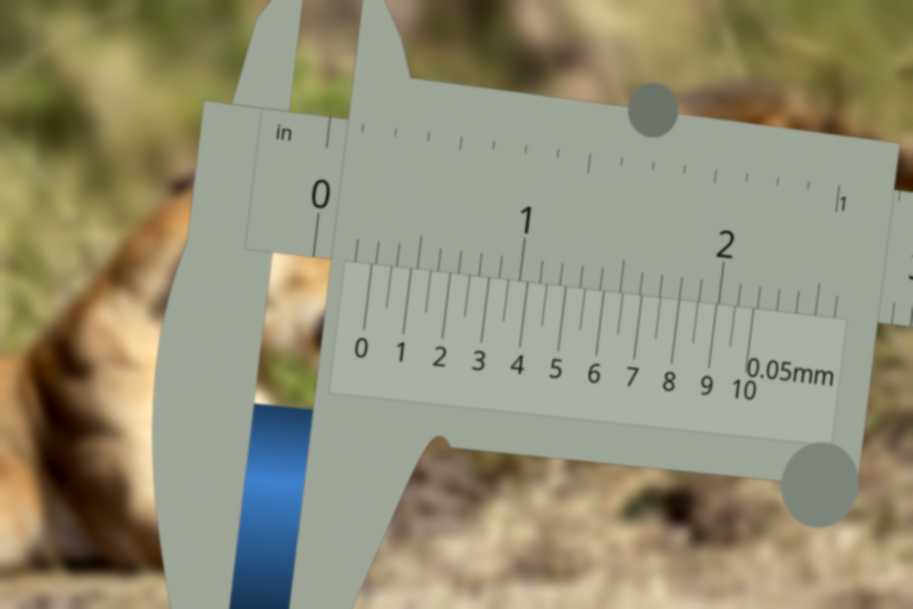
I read 2.8 mm
